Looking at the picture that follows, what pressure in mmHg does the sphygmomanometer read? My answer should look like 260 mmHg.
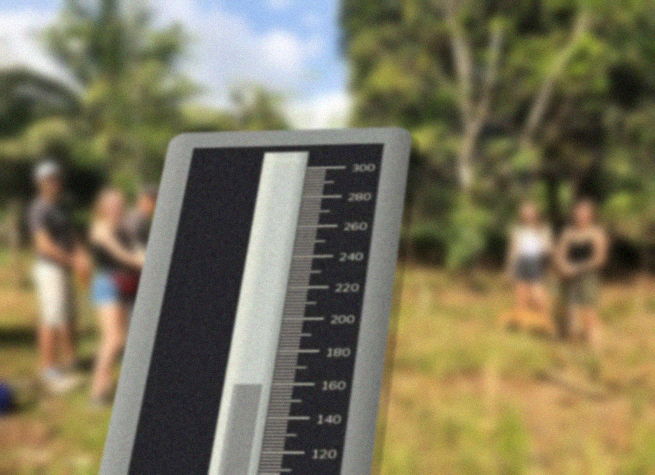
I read 160 mmHg
